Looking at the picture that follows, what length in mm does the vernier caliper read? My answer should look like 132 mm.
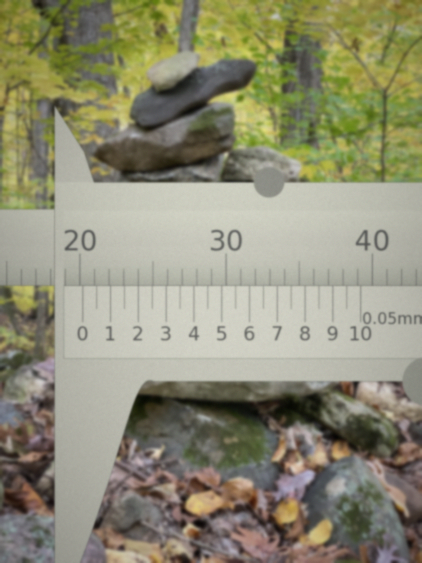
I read 20.2 mm
